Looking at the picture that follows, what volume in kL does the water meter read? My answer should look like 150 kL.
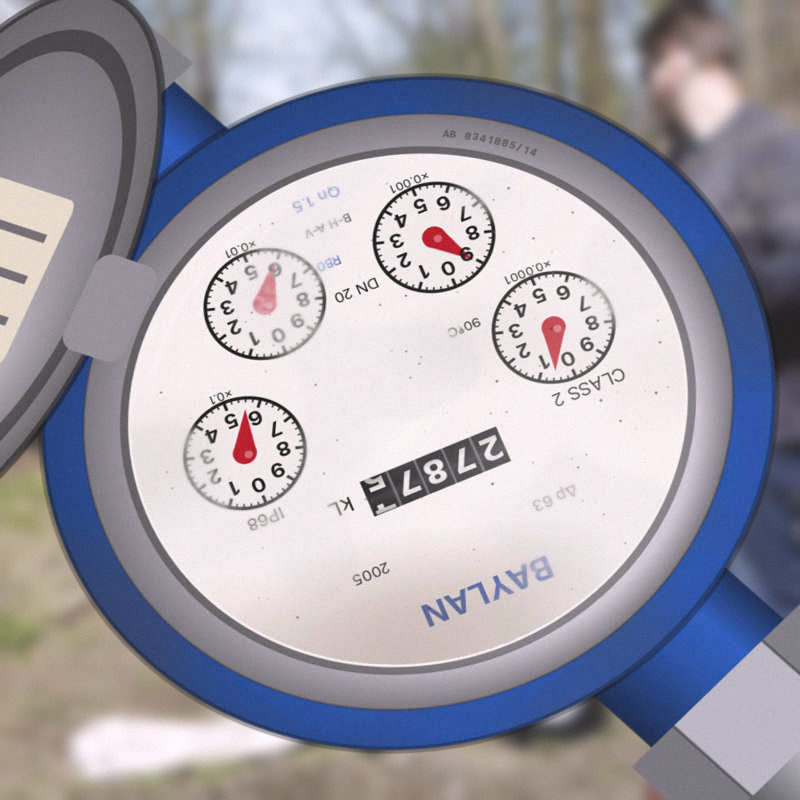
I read 27874.5590 kL
